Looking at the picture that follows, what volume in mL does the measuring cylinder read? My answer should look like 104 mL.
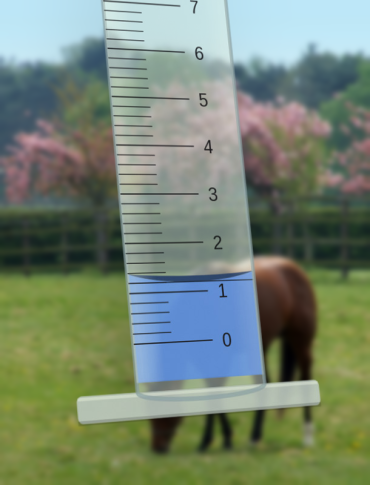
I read 1.2 mL
